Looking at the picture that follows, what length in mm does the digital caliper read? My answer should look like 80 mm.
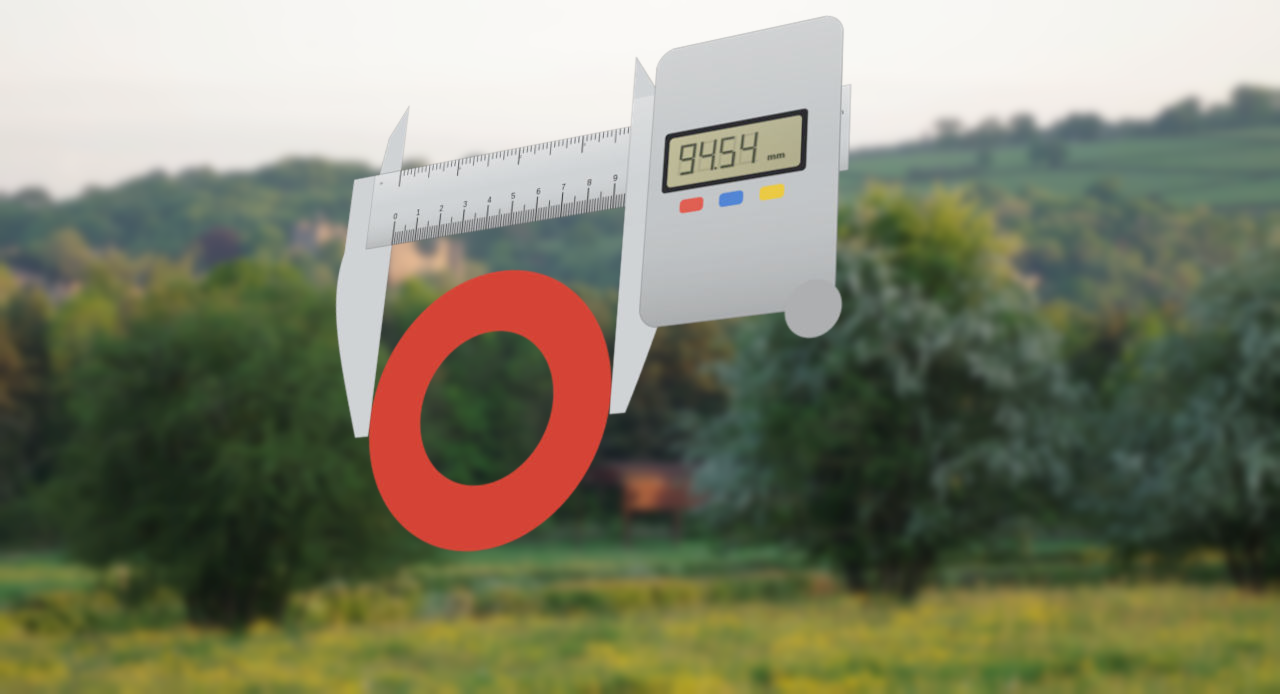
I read 94.54 mm
